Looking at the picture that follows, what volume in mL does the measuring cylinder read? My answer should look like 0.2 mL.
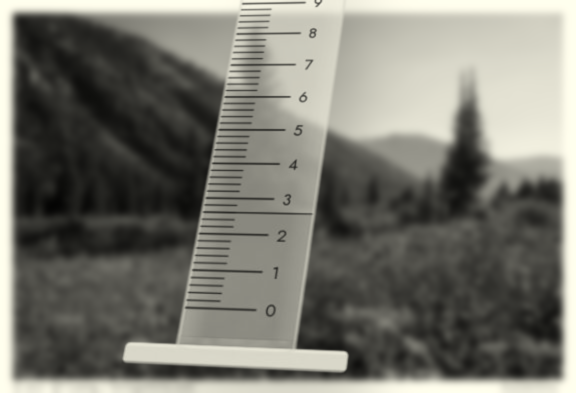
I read 2.6 mL
